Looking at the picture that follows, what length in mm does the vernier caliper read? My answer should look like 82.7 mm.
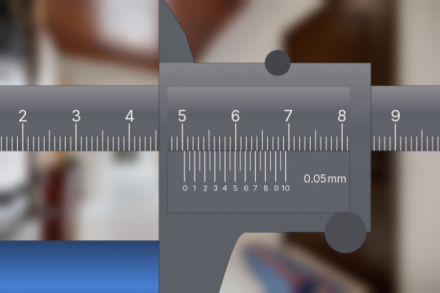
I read 50.4 mm
